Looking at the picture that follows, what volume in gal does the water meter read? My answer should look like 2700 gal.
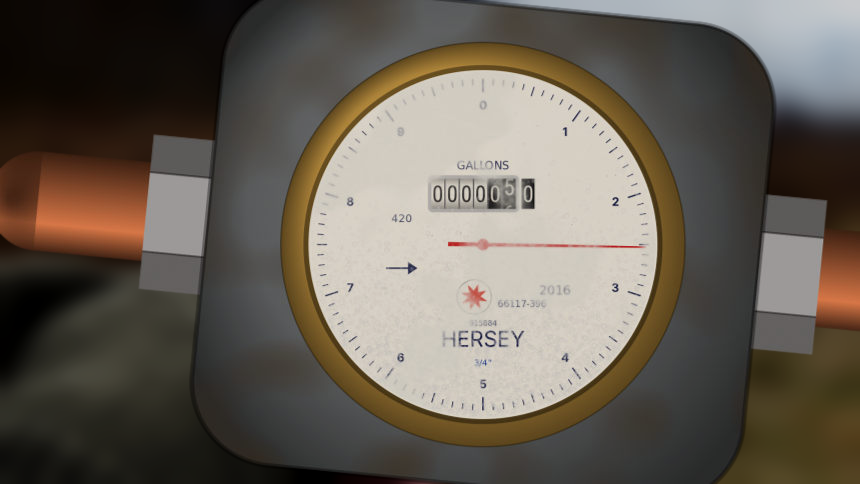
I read 52.5 gal
